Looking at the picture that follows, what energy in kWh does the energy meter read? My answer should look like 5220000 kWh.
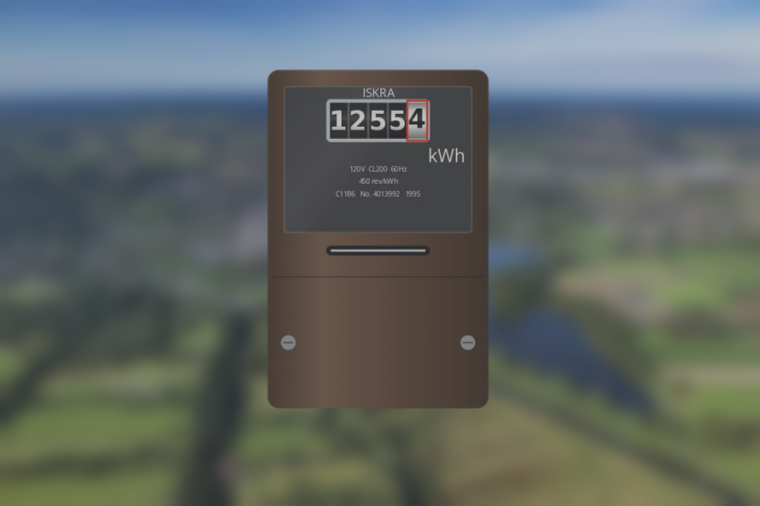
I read 1255.4 kWh
